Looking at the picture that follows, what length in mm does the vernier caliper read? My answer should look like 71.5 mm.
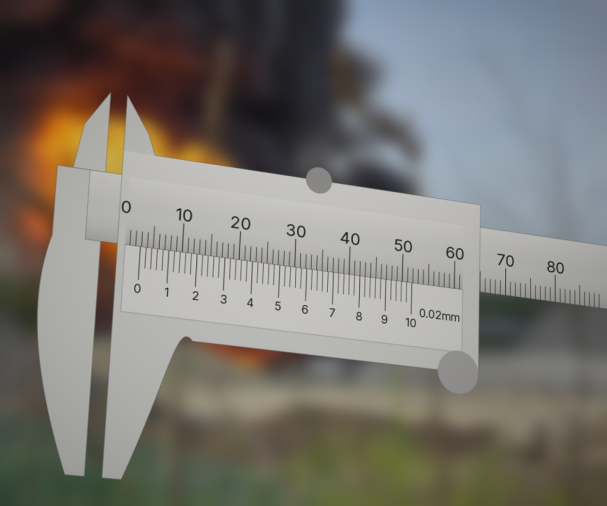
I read 2.8 mm
